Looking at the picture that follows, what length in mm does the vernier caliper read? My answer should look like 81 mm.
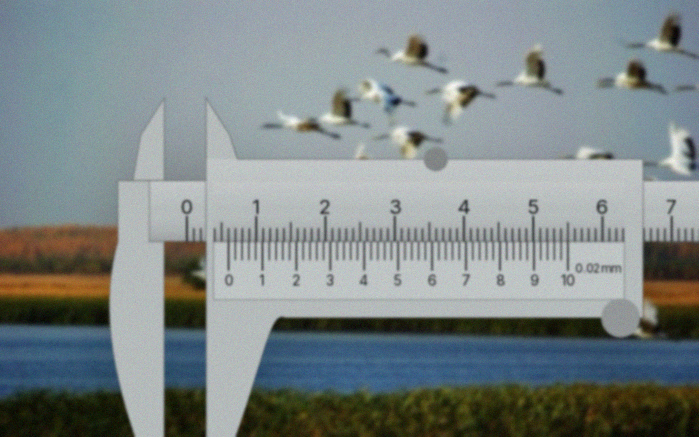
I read 6.0 mm
